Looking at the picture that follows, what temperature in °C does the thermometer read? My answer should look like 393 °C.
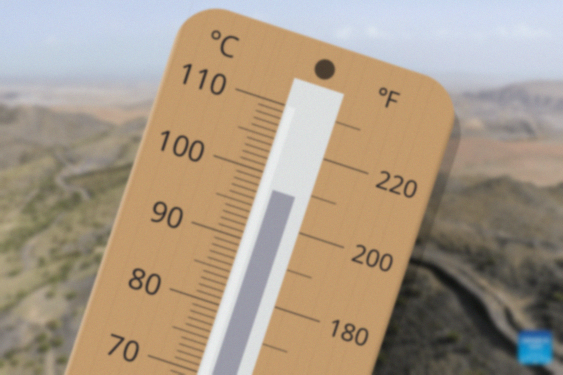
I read 98 °C
